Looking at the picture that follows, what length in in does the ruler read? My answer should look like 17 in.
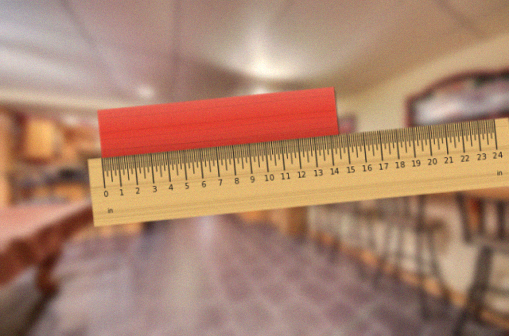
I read 14.5 in
